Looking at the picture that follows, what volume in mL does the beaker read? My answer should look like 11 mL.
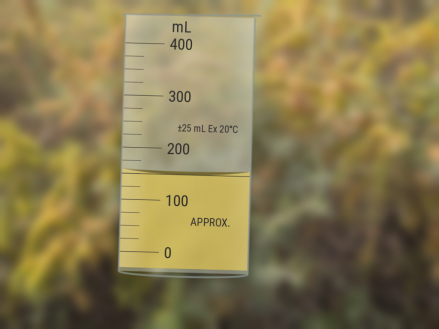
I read 150 mL
